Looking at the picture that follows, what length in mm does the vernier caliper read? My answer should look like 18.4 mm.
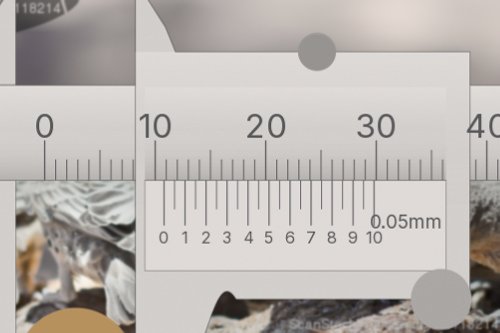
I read 10.8 mm
